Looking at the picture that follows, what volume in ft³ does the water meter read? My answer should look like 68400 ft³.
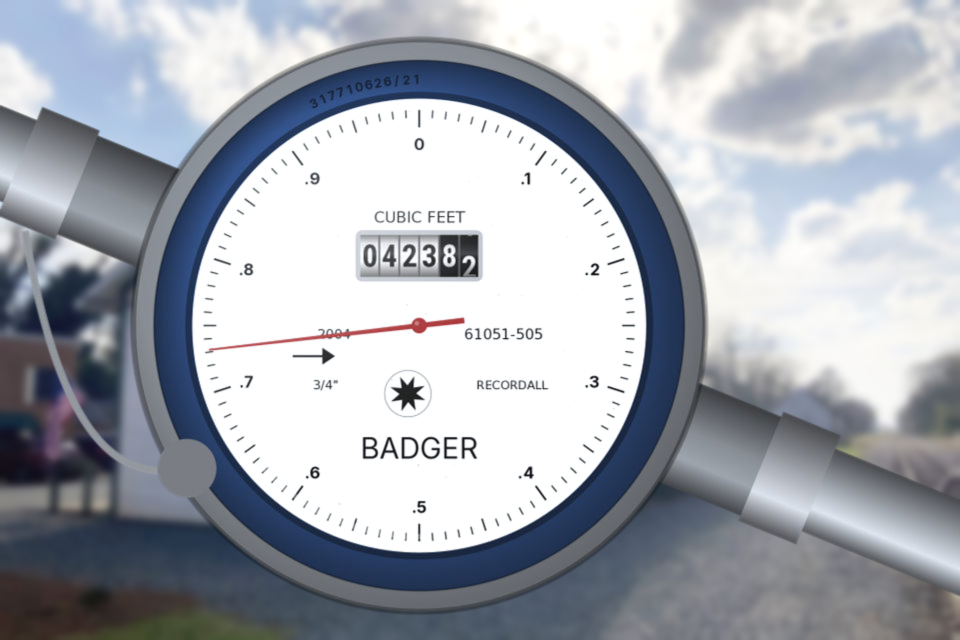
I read 42381.73 ft³
